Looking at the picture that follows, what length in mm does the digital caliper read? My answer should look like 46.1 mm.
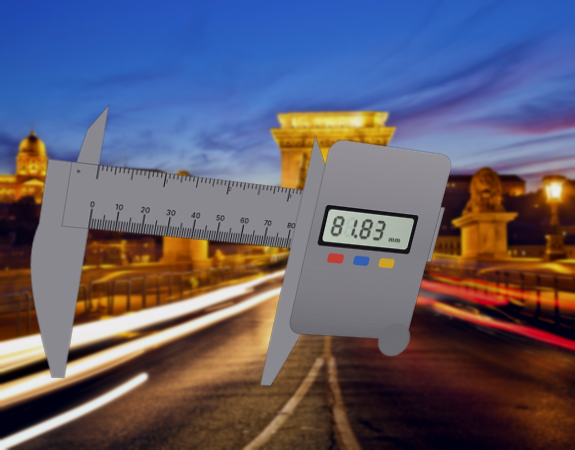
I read 81.83 mm
